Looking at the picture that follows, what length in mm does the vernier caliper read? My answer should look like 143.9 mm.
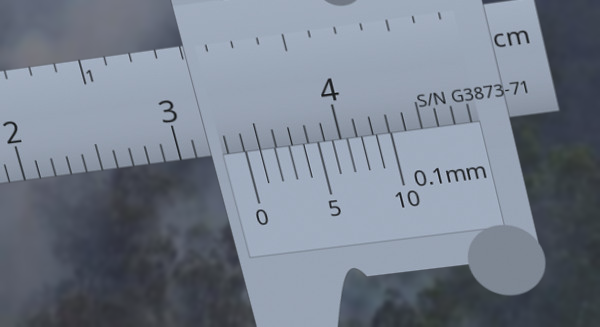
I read 34.1 mm
